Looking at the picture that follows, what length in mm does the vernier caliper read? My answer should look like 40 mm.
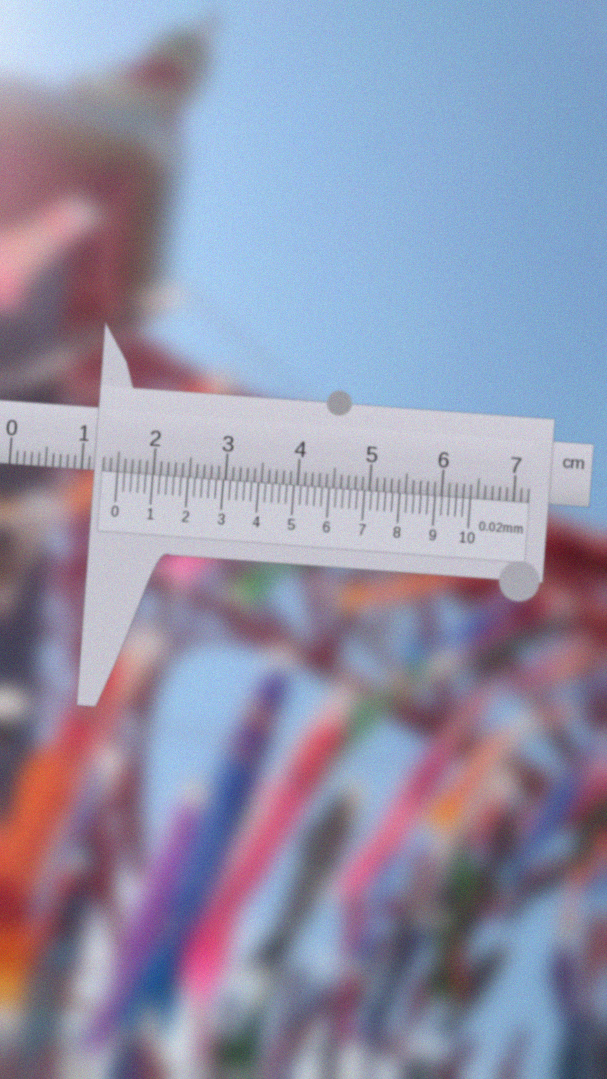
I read 15.0 mm
